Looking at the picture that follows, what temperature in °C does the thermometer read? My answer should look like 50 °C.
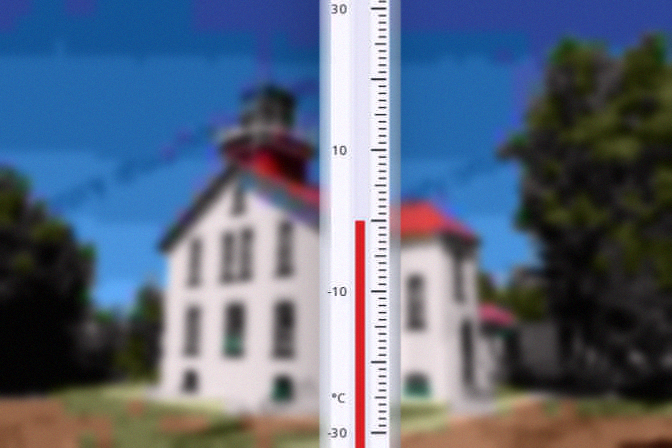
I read 0 °C
